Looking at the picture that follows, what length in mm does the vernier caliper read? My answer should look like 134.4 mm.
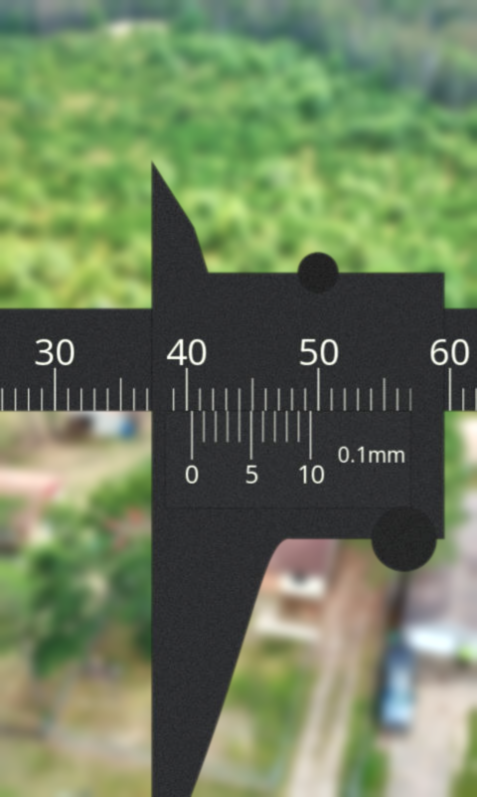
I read 40.4 mm
